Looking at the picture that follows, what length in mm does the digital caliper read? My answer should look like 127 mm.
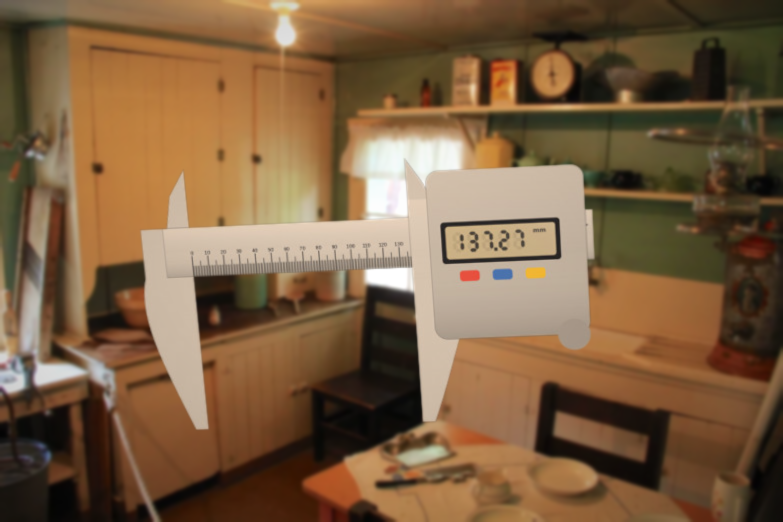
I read 137.27 mm
